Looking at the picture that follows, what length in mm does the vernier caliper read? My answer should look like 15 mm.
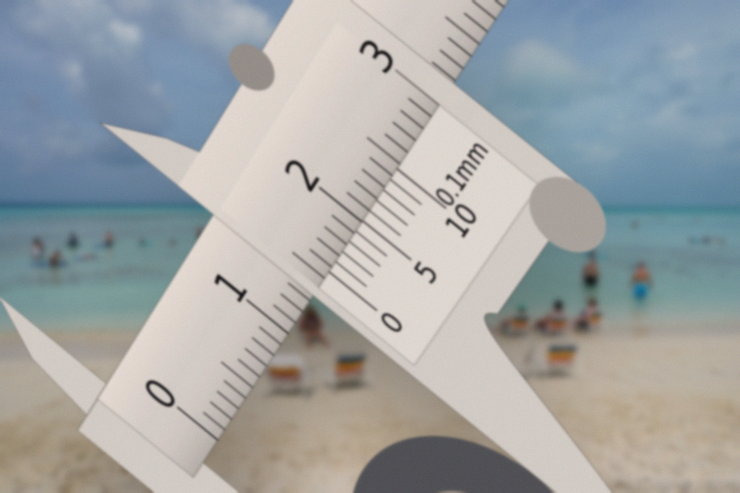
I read 15.6 mm
